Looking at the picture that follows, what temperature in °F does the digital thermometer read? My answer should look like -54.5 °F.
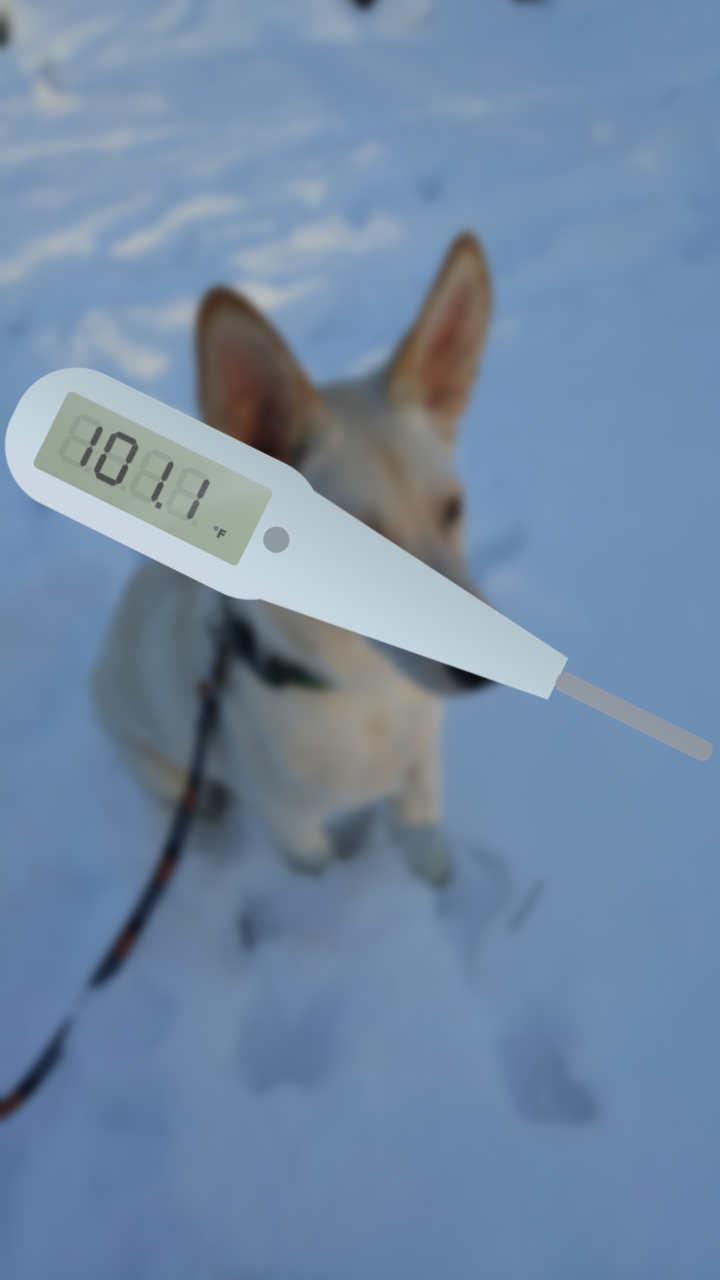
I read 101.1 °F
